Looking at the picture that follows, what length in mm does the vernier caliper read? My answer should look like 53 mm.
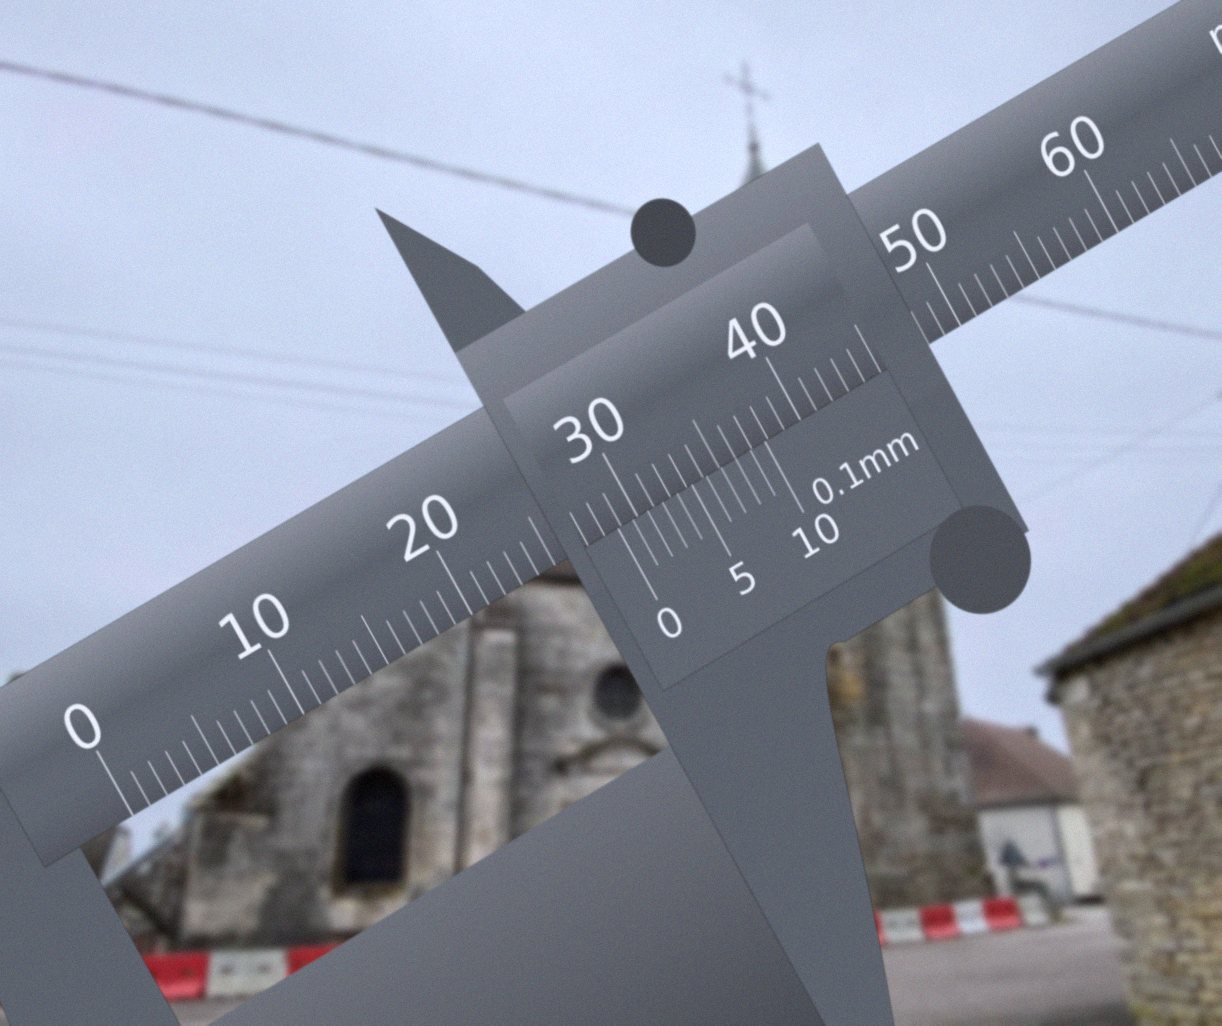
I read 28.8 mm
